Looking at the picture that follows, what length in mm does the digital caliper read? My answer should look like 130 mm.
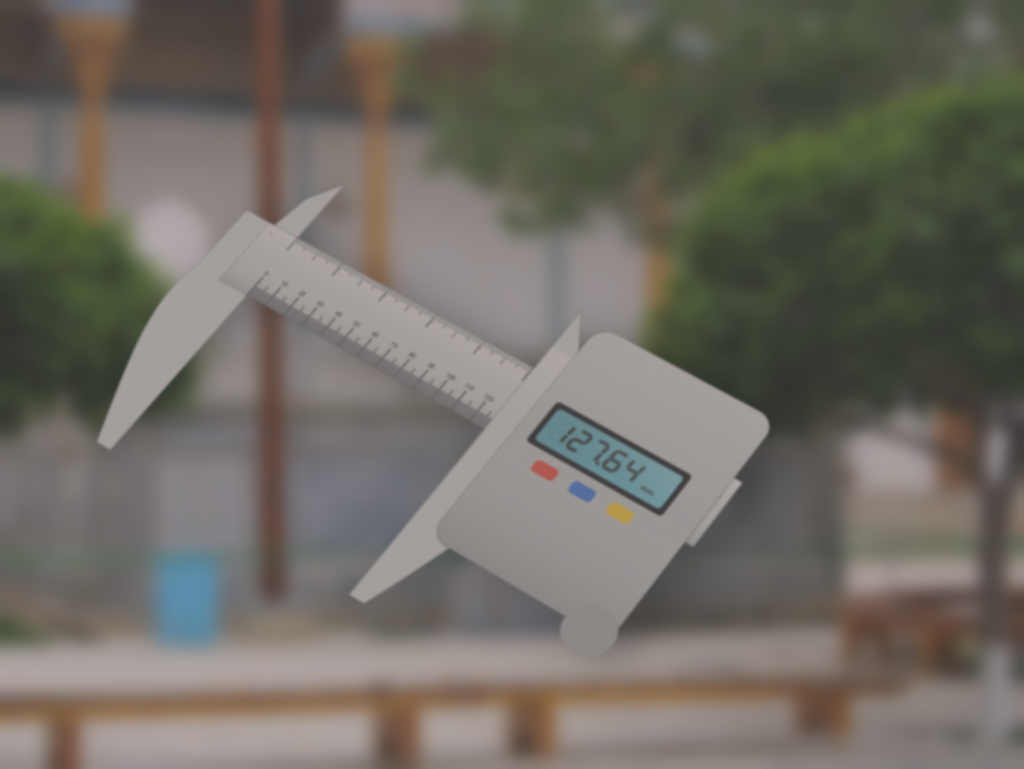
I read 127.64 mm
